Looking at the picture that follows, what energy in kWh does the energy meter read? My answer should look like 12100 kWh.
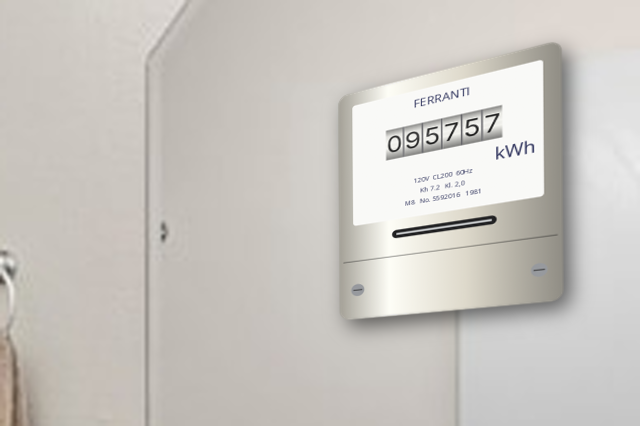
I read 95757 kWh
